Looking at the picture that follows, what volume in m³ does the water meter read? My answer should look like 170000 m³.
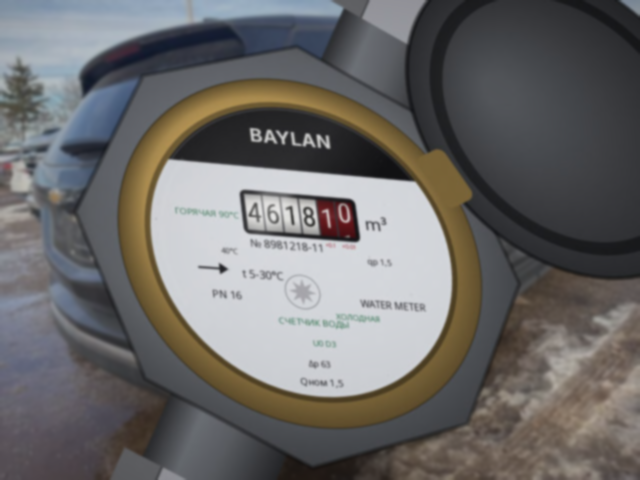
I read 4618.10 m³
